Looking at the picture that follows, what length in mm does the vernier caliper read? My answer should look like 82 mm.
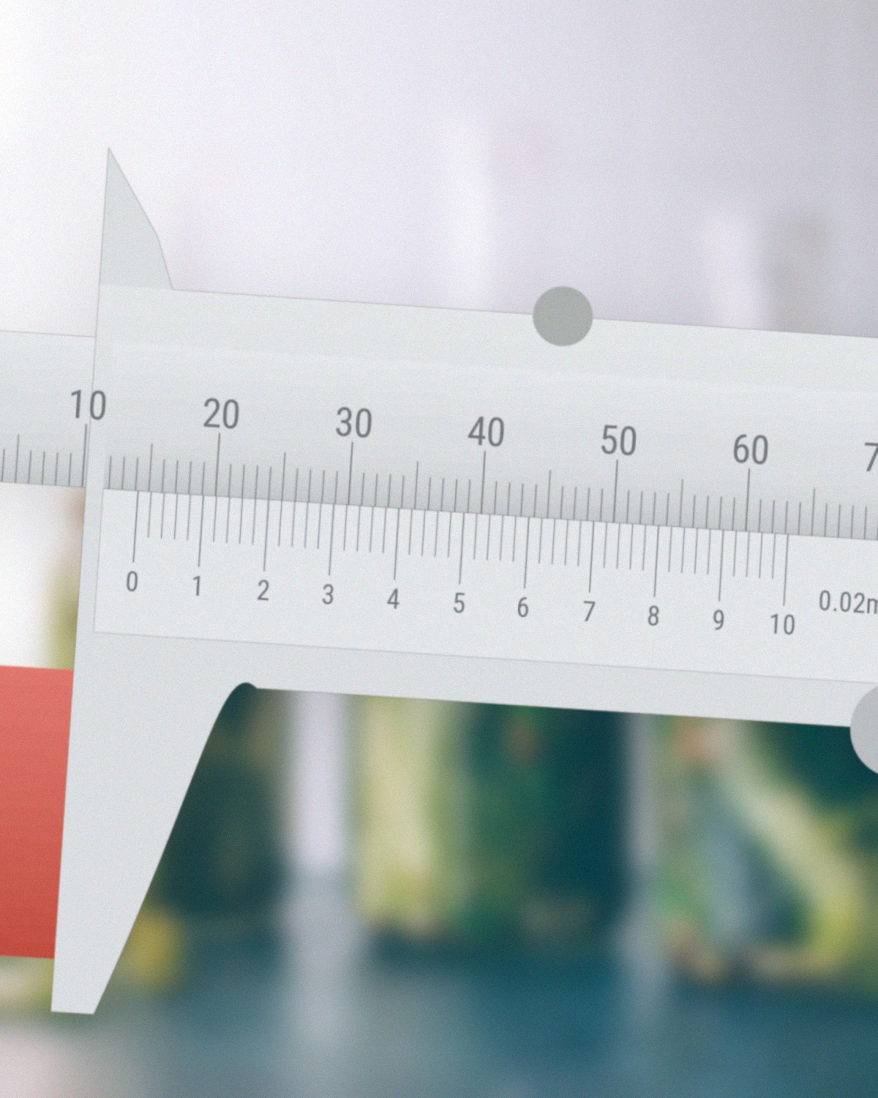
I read 14.2 mm
